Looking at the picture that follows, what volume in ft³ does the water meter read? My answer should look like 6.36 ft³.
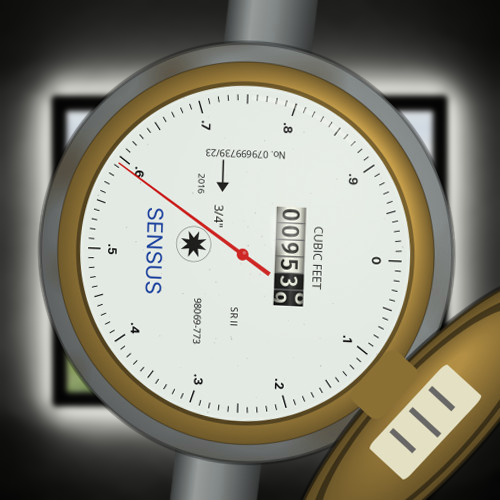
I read 9538.59 ft³
